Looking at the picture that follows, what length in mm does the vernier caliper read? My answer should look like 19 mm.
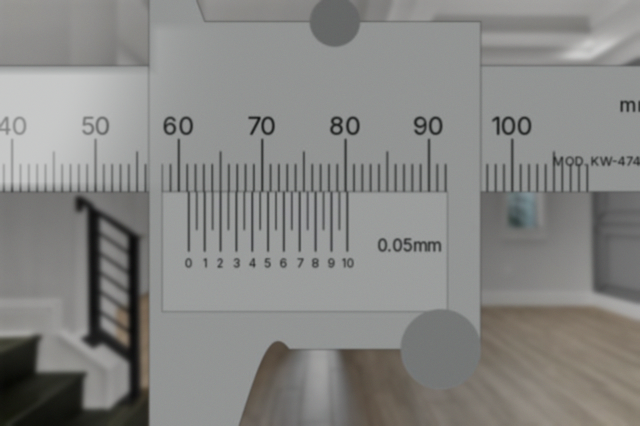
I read 61.2 mm
